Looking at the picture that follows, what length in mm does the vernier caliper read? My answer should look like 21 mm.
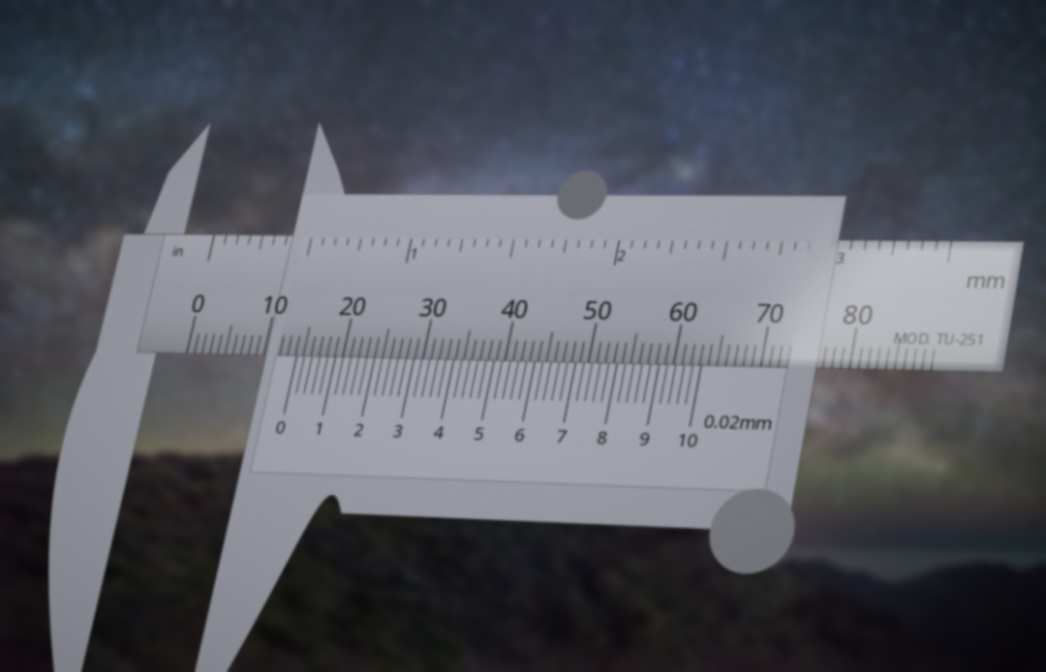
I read 14.2 mm
